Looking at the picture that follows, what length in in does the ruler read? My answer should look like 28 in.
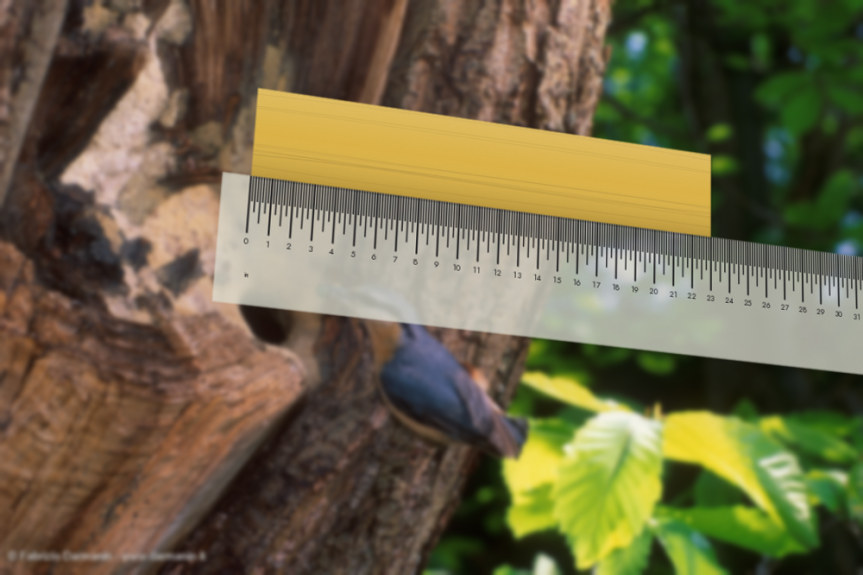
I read 23 in
